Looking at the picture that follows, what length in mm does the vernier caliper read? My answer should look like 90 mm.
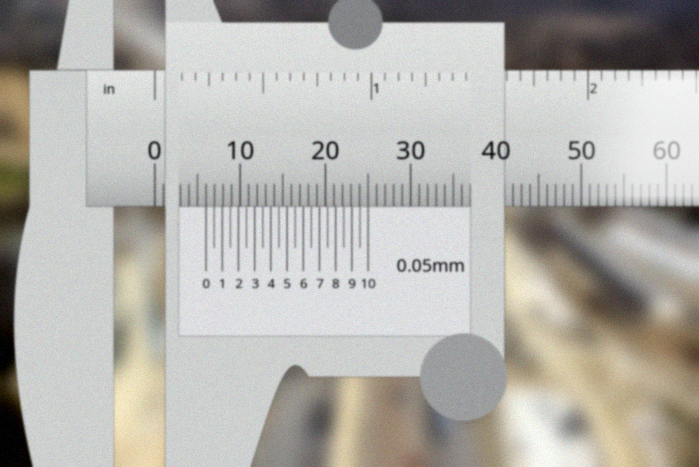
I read 6.0 mm
